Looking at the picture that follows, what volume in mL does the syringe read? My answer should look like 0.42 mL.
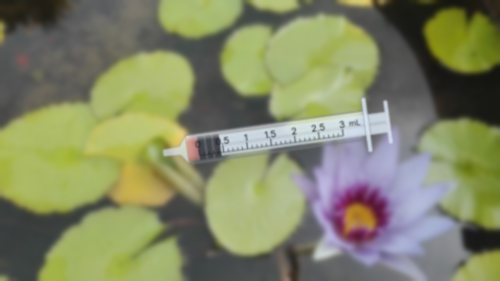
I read 0 mL
